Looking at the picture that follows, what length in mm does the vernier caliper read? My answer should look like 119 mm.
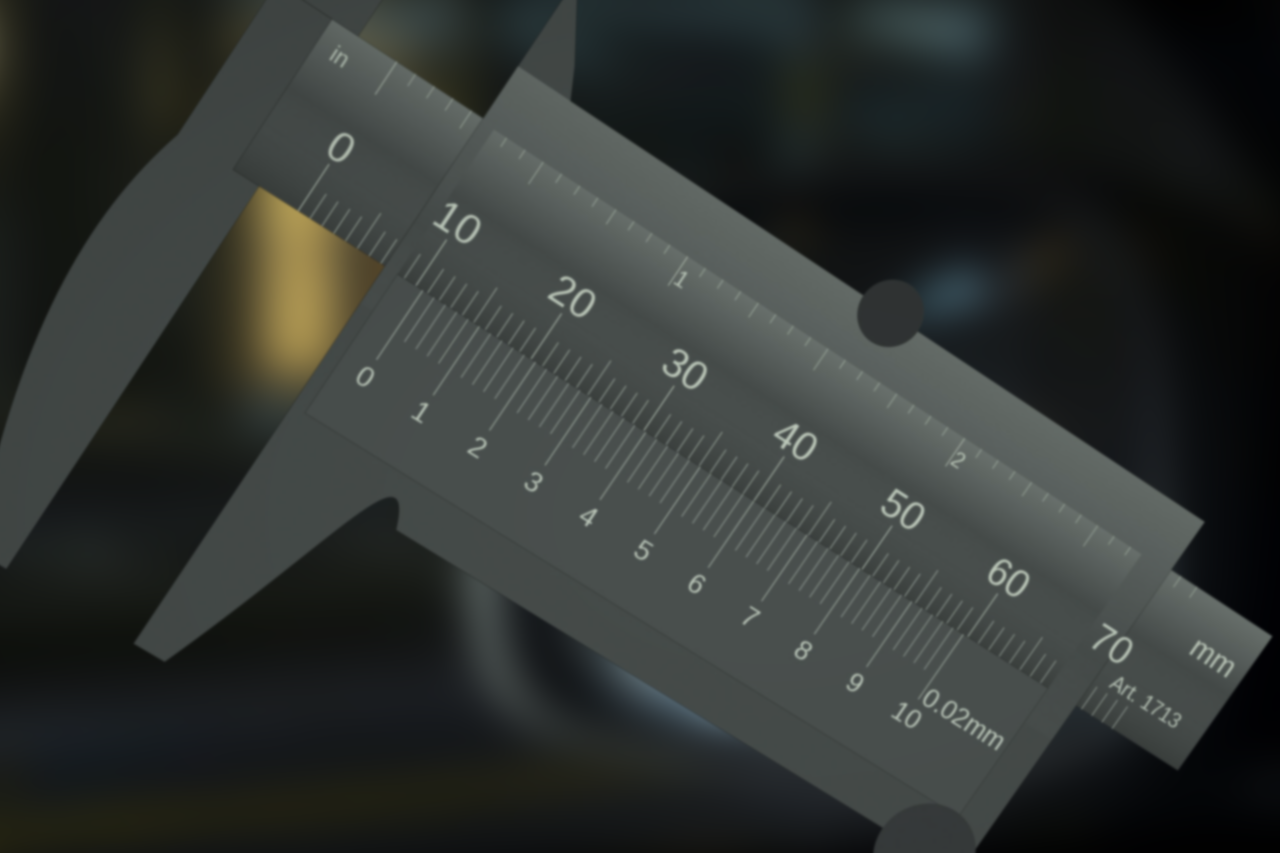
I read 10.6 mm
